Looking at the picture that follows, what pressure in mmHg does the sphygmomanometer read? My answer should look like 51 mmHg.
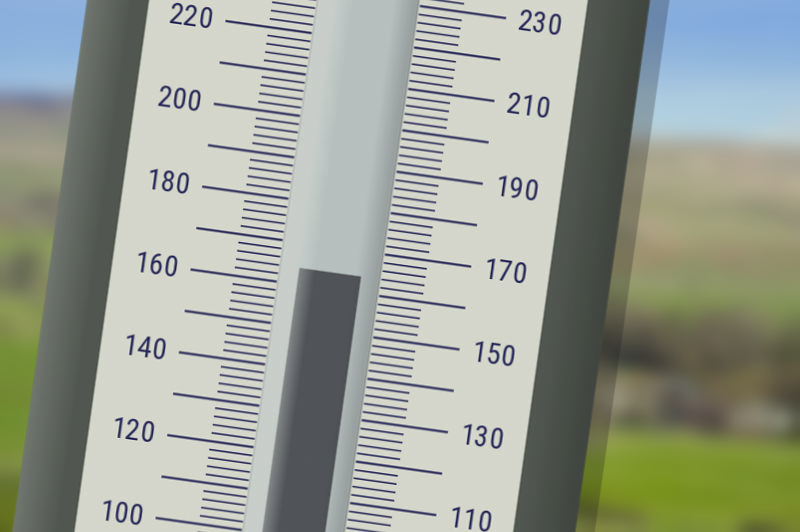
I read 164 mmHg
